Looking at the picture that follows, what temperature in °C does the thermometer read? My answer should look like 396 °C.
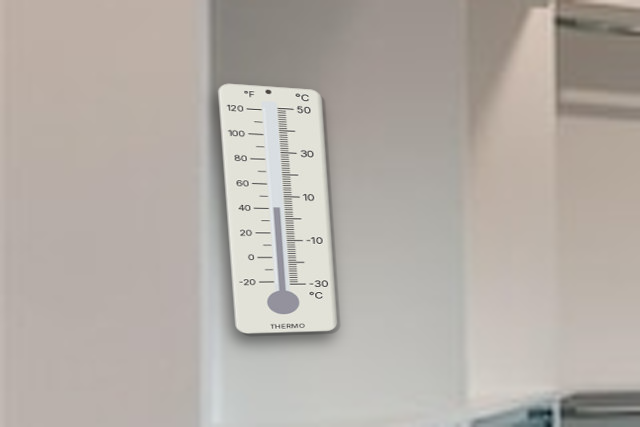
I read 5 °C
